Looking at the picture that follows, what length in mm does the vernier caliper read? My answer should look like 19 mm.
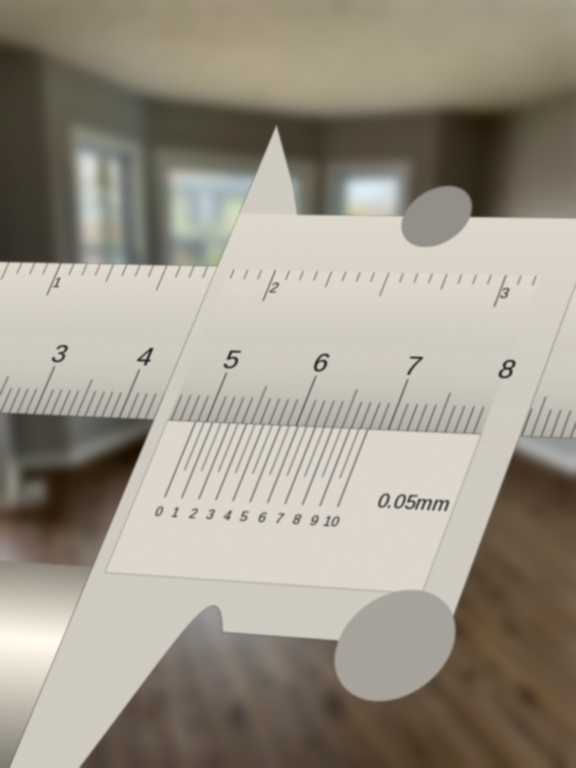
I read 48.8 mm
